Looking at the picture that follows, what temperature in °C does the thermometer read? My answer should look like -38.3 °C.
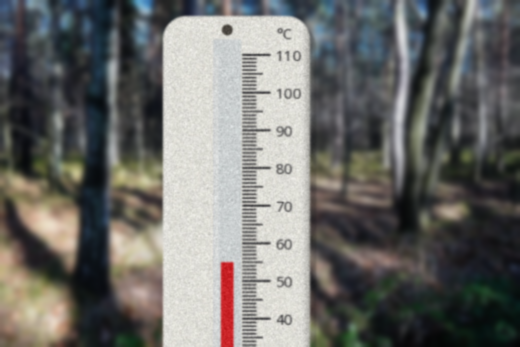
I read 55 °C
